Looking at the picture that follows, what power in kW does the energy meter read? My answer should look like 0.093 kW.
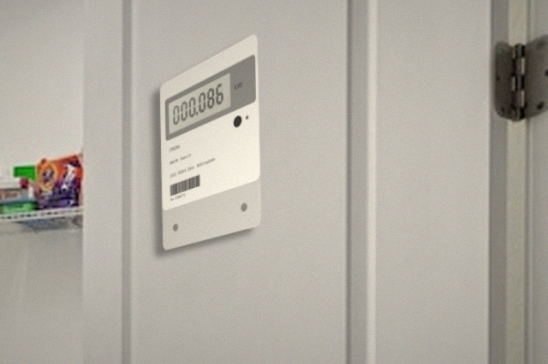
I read 0.086 kW
